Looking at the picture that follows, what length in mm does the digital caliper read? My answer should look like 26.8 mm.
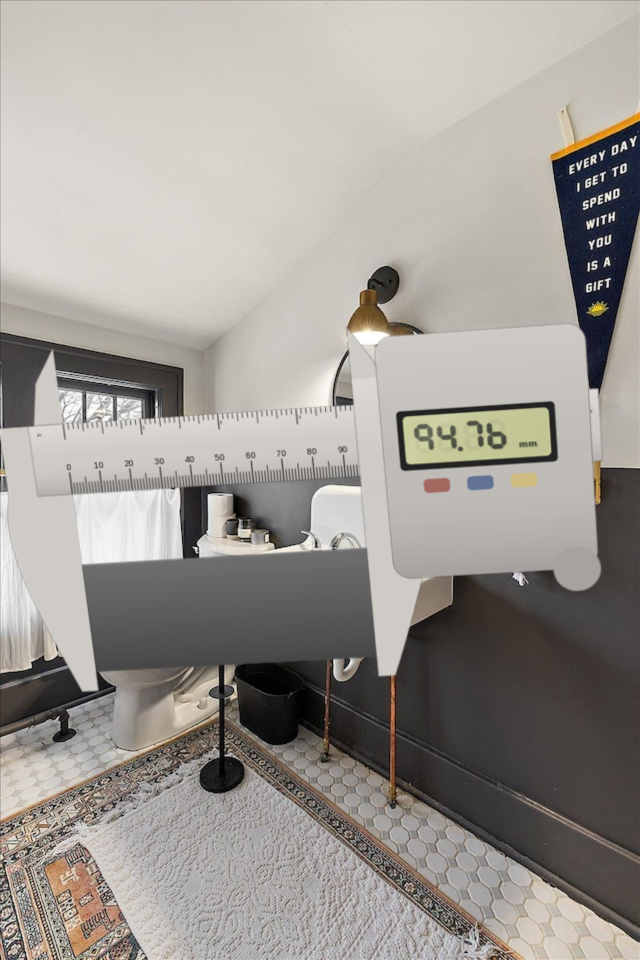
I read 94.76 mm
